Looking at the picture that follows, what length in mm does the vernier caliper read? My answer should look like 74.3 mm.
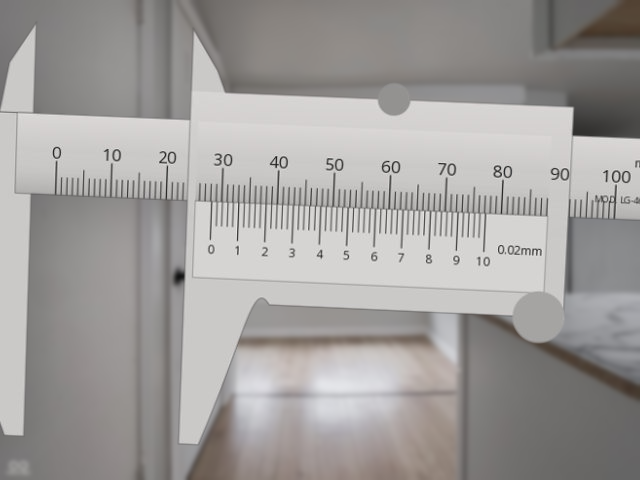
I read 28.2 mm
